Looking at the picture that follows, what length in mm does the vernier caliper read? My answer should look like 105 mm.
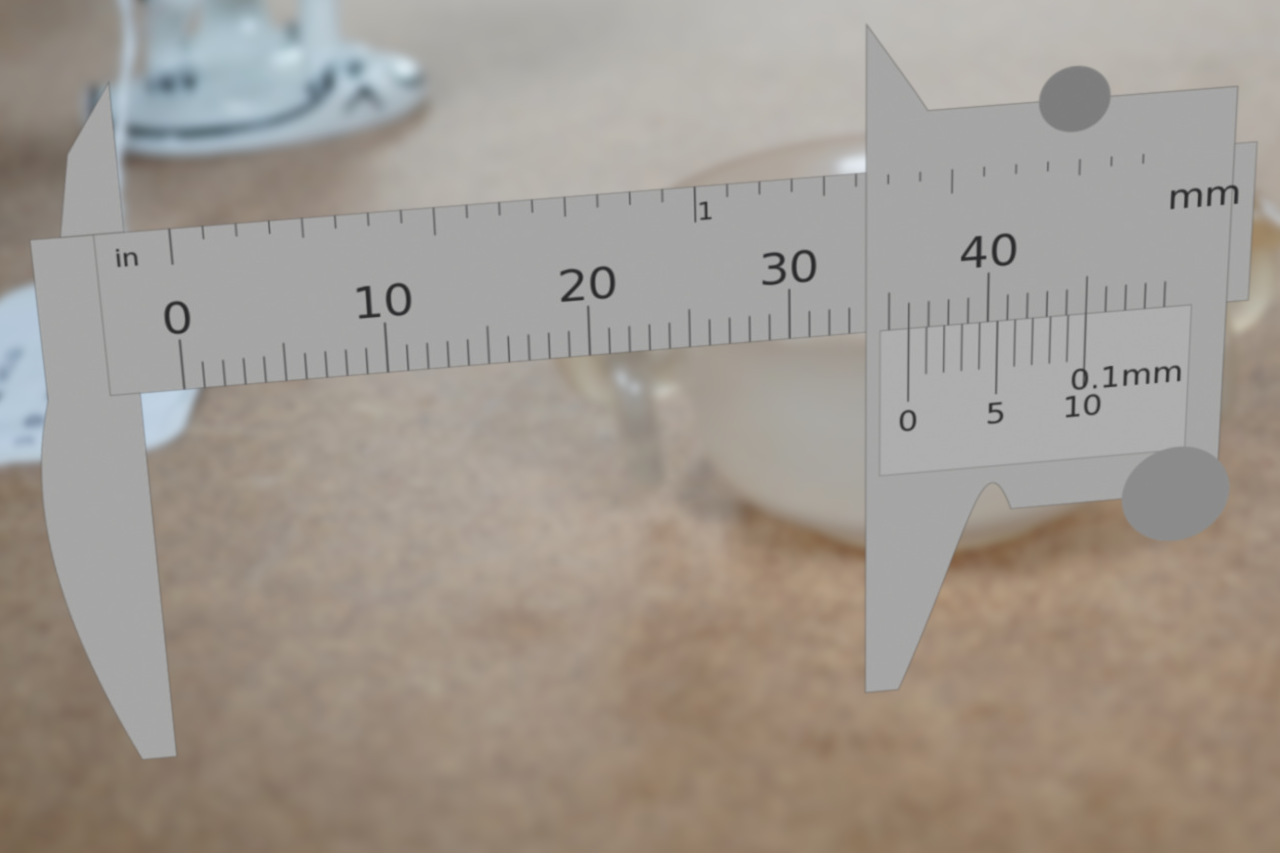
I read 36.0 mm
